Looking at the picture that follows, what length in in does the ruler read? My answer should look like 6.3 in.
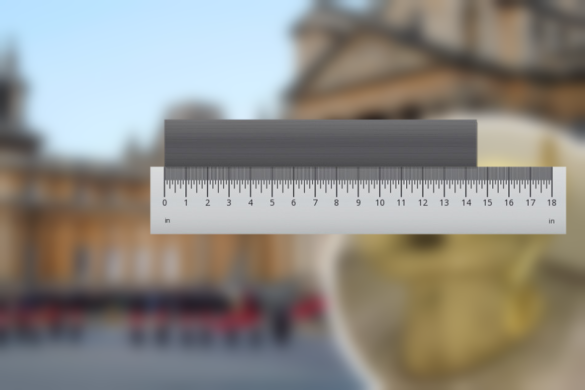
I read 14.5 in
